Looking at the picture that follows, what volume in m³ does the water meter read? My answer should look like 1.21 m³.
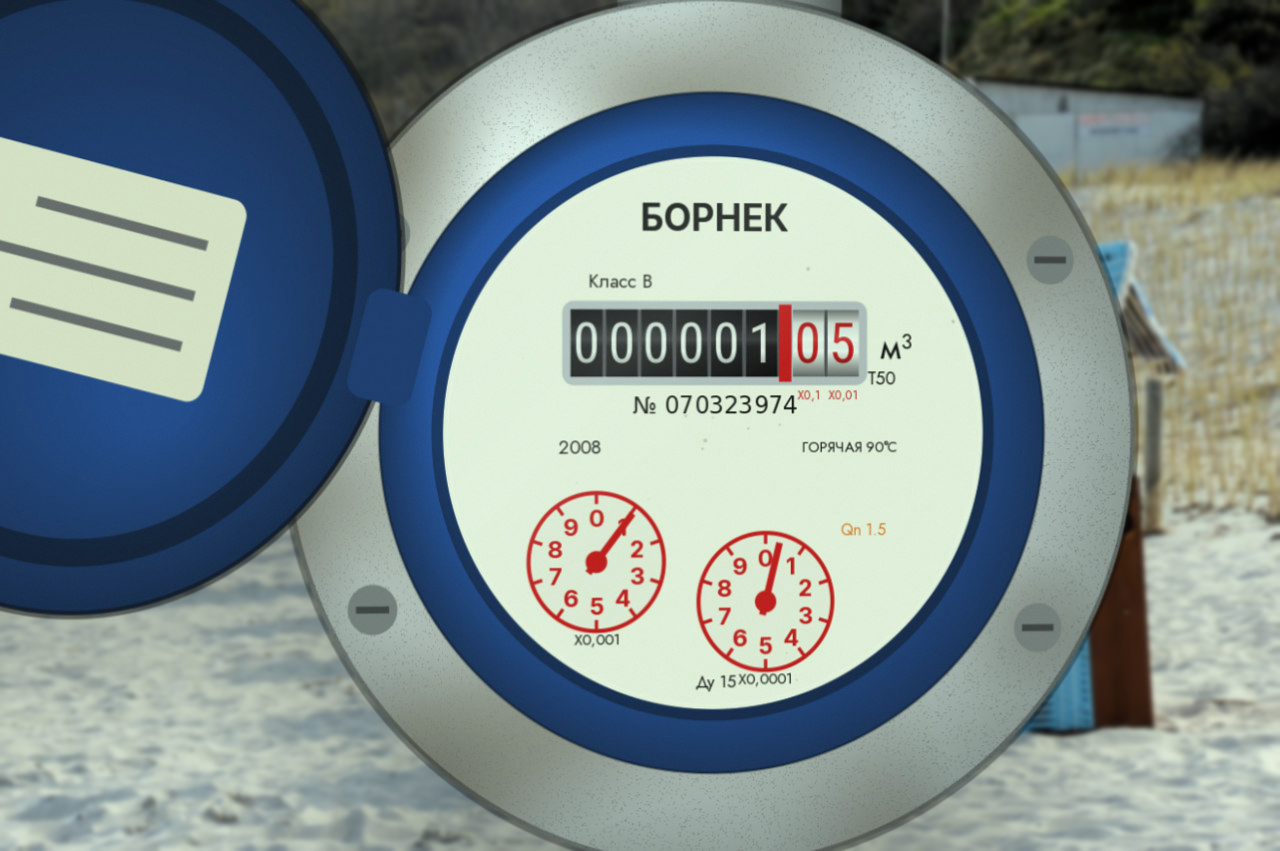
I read 1.0510 m³
